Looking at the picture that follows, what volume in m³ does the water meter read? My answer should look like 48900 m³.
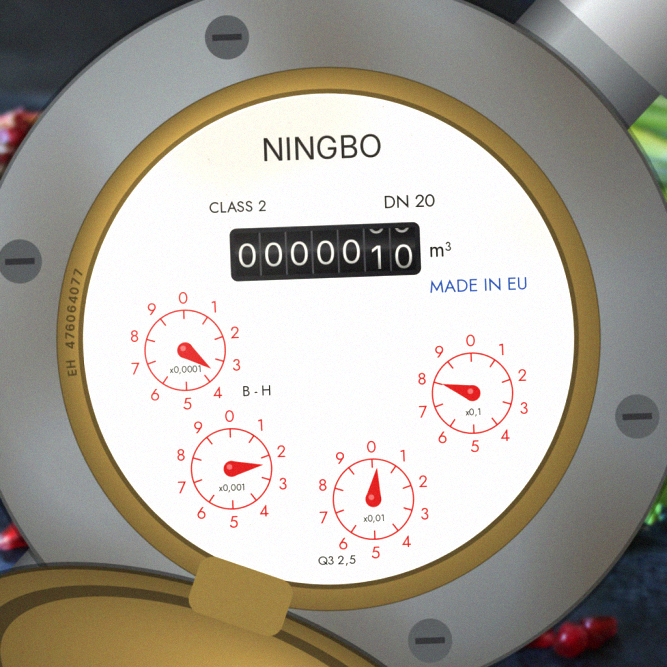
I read 9.8023 m³
